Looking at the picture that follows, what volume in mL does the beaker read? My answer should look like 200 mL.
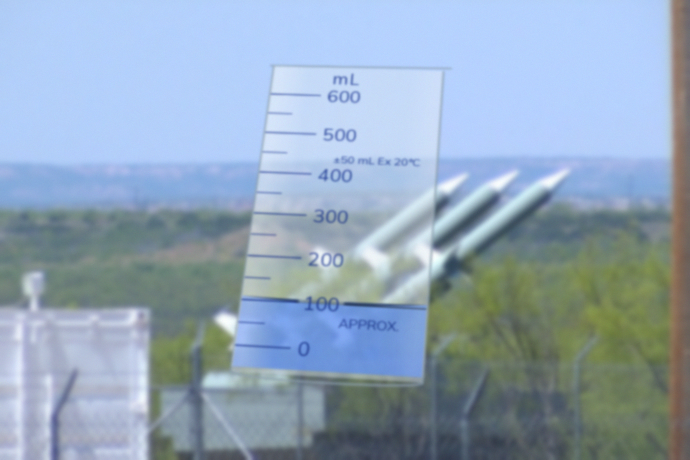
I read 100 mL
